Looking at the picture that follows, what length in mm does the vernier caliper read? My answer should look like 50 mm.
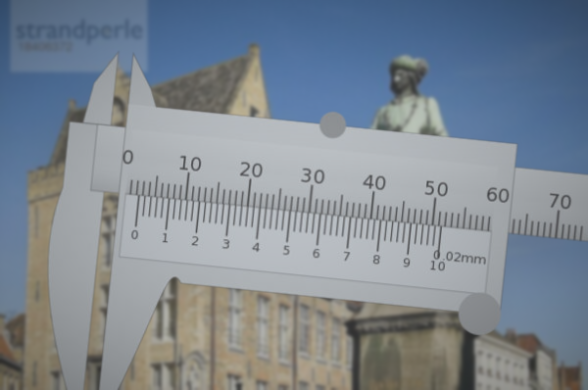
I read 2.4 mm
